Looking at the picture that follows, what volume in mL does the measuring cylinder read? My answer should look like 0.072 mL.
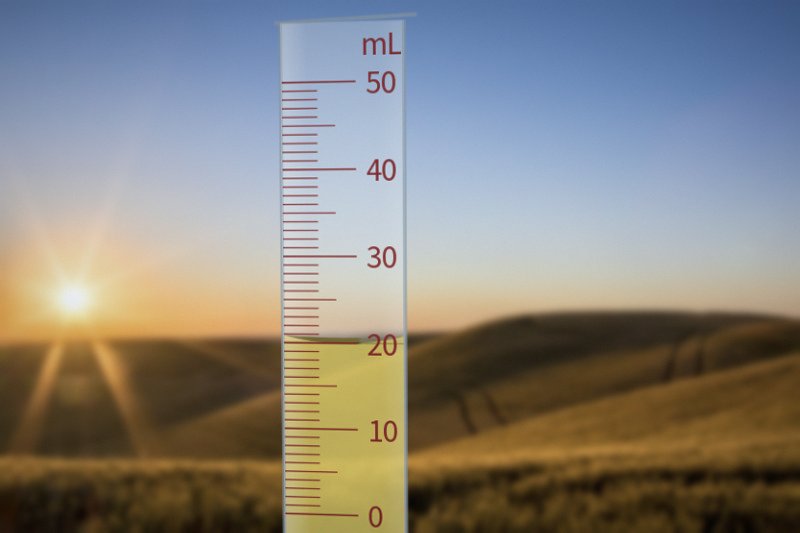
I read 20 mL
